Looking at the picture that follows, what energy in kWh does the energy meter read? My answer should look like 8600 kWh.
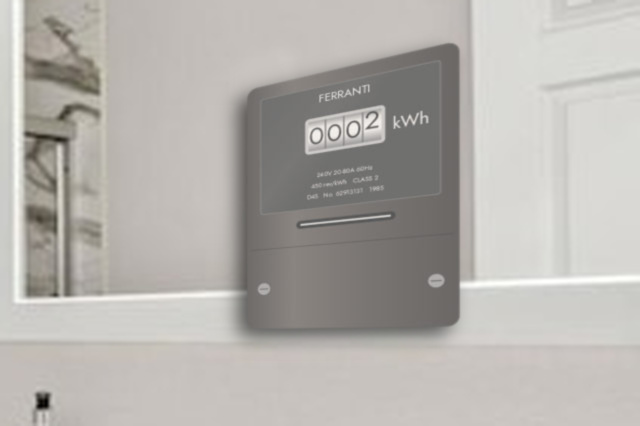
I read 2 kWh
